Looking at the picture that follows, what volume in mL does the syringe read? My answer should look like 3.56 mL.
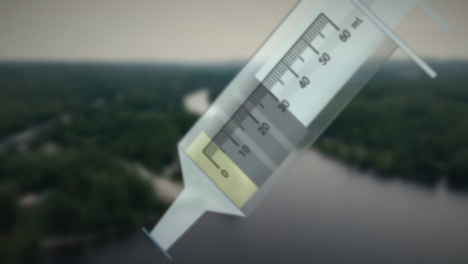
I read 5 mL
